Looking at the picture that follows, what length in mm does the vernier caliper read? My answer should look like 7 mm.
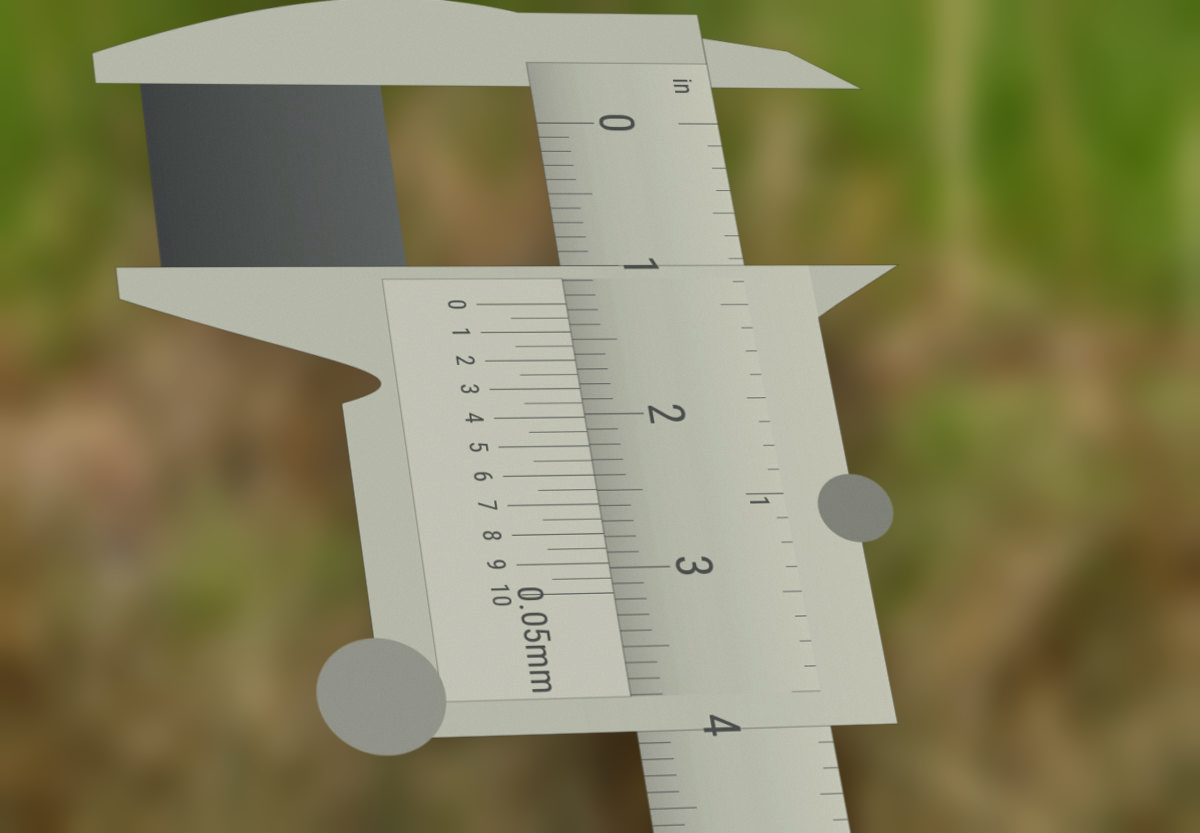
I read 12.6 mm
